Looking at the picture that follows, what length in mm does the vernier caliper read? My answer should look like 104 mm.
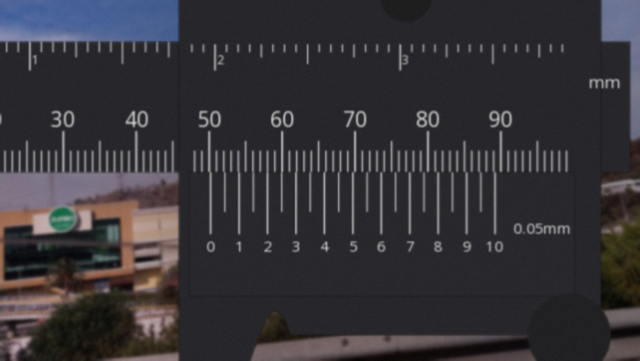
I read 50.2 mm
